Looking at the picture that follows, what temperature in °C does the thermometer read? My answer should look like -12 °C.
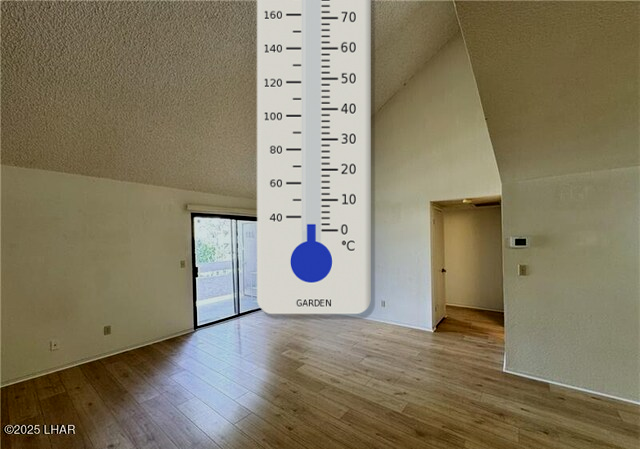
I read 2 °C
